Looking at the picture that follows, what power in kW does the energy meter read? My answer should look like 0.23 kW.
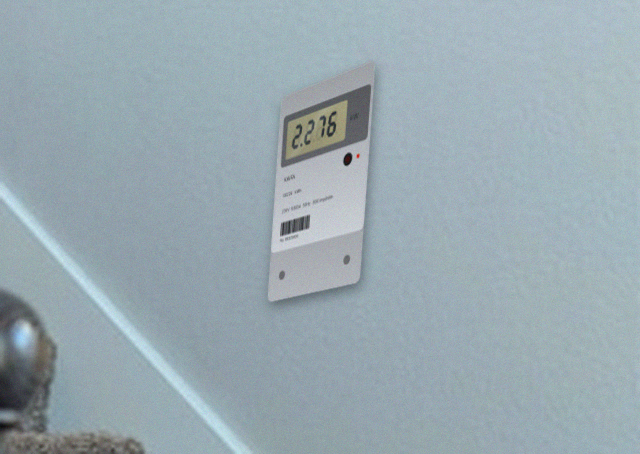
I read 2.276 kW
